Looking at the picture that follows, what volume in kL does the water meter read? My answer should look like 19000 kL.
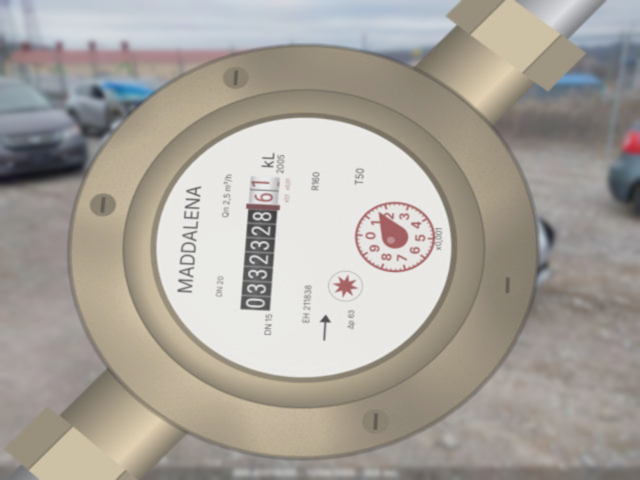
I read 332328.611 kL
